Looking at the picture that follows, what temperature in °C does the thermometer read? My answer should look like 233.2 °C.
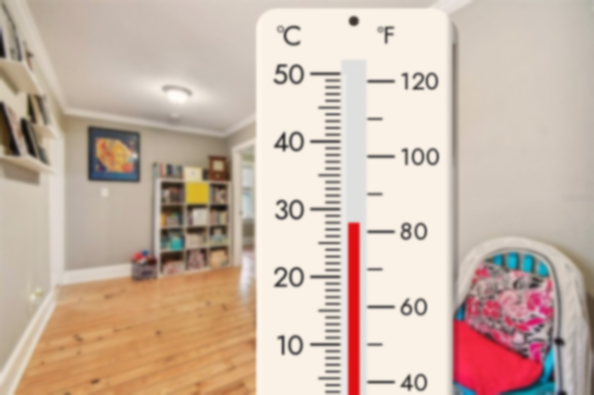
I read 28 °C
